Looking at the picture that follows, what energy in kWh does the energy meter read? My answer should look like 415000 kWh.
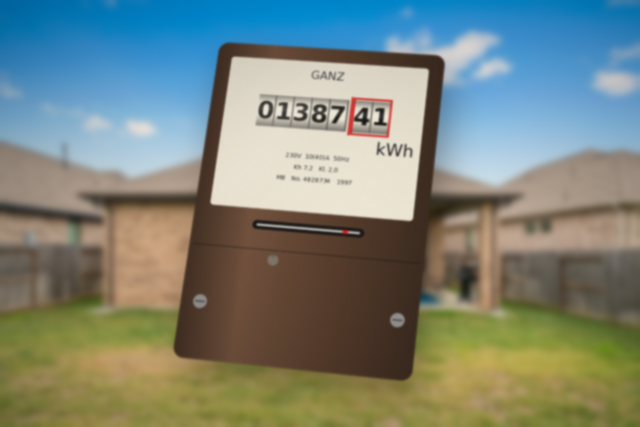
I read 1387.41 kWh
